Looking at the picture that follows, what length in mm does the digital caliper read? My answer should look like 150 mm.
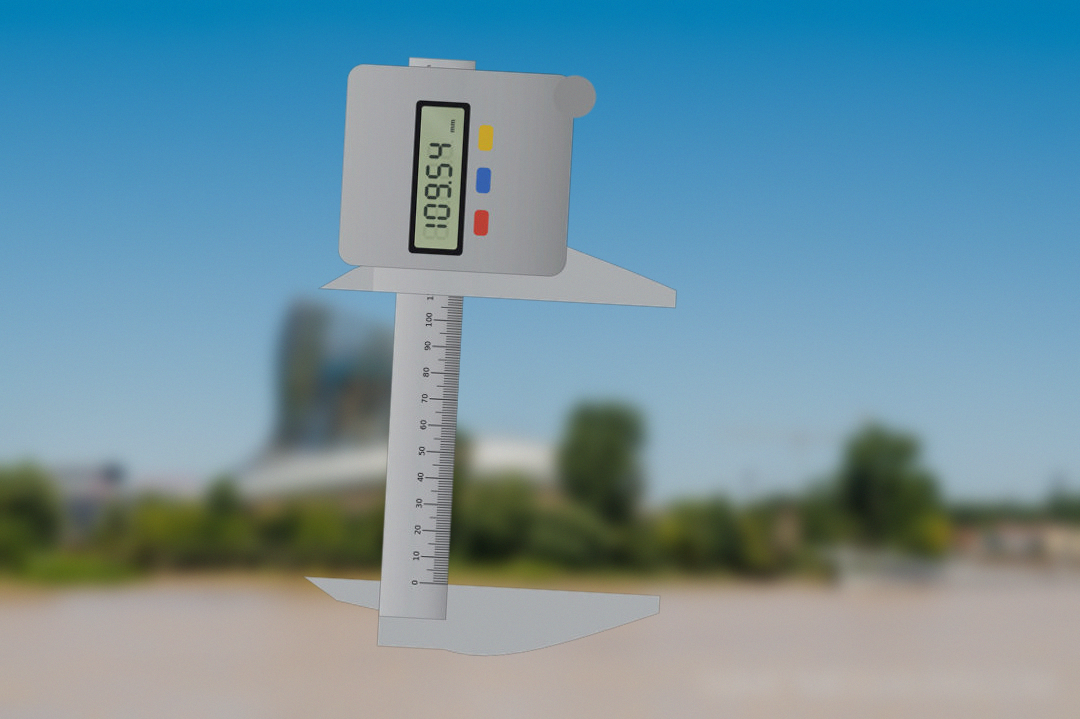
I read 109.54 mm
